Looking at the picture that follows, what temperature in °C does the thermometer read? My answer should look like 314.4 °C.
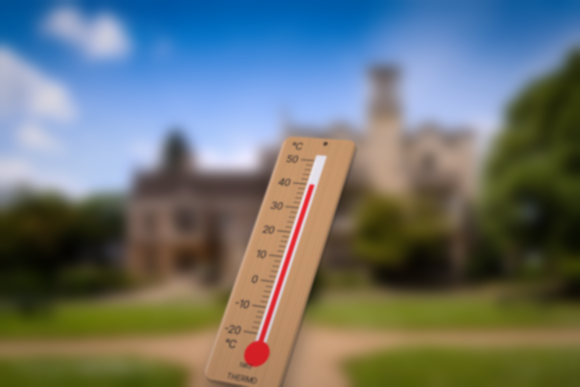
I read 40 °C
